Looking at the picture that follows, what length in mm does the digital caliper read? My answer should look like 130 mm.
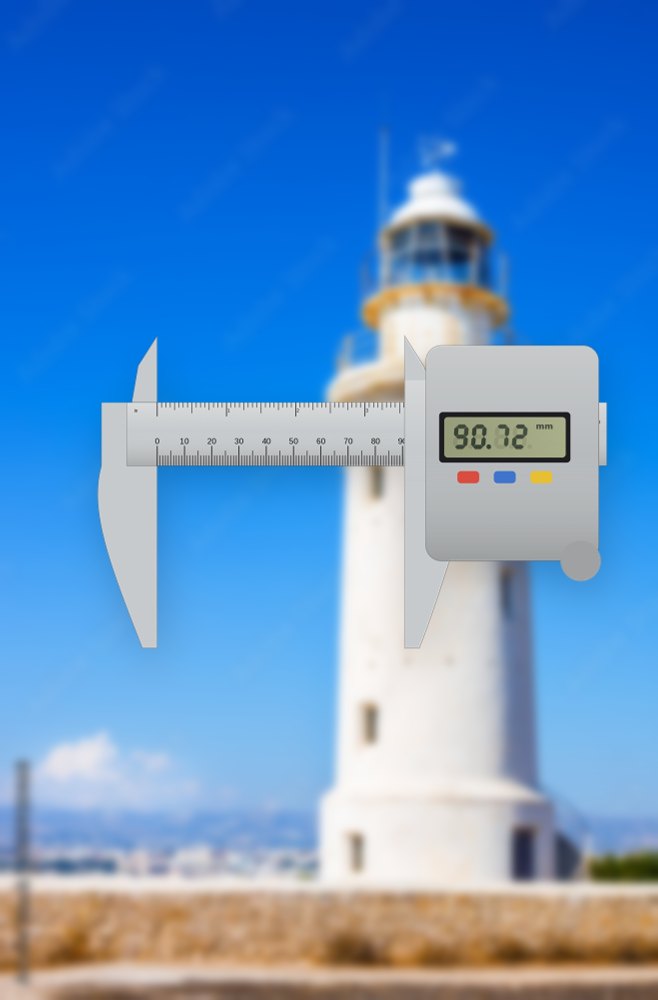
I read 90.72 mm
